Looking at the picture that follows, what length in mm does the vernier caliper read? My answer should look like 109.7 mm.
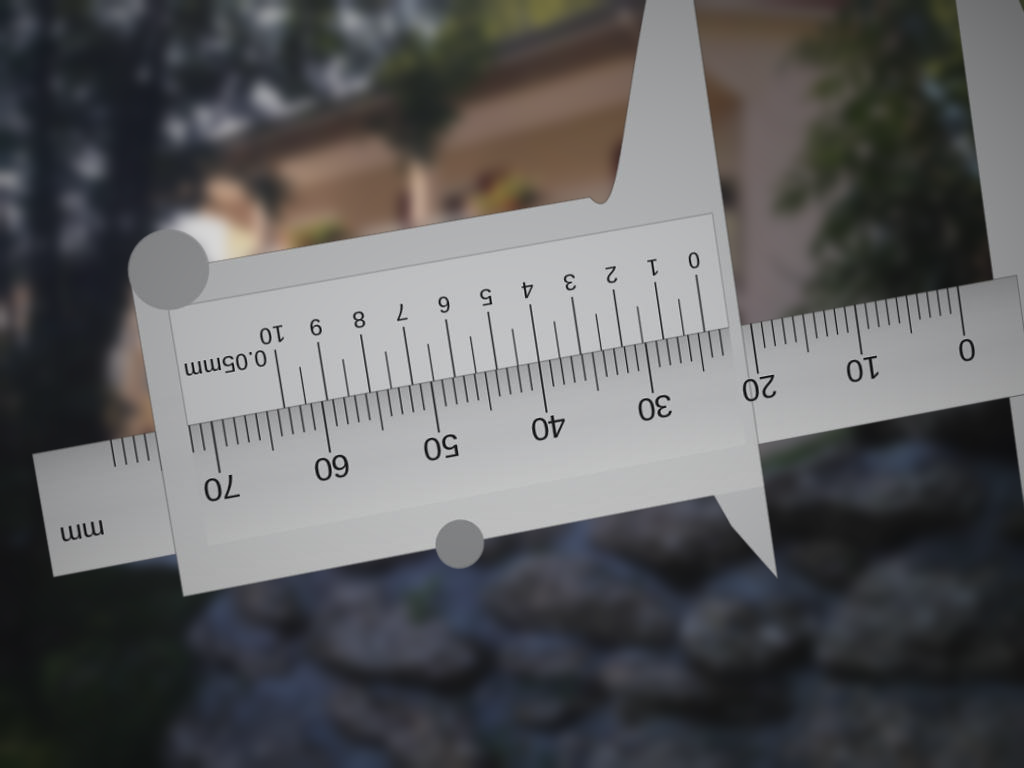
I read 24.4 mm
